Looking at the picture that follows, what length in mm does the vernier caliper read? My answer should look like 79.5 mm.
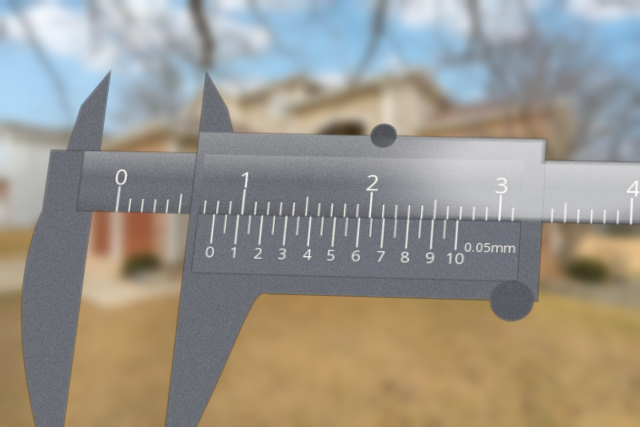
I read 7.8 mm
